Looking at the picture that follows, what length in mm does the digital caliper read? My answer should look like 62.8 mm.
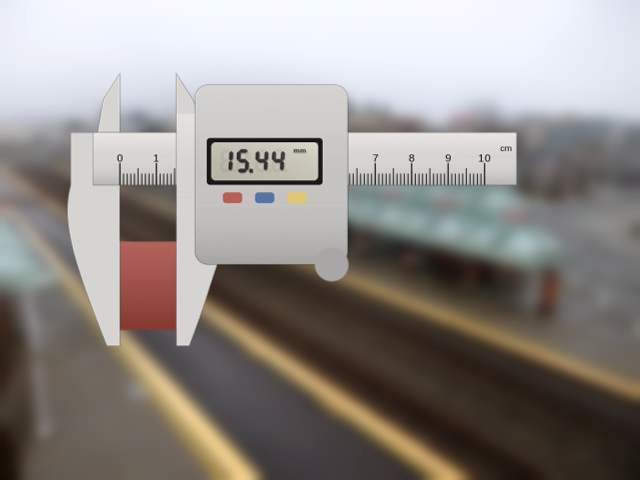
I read 15.44 mm
